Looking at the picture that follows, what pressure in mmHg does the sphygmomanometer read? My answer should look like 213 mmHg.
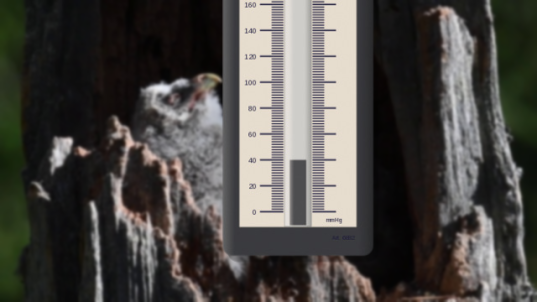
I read 40 mmHg
